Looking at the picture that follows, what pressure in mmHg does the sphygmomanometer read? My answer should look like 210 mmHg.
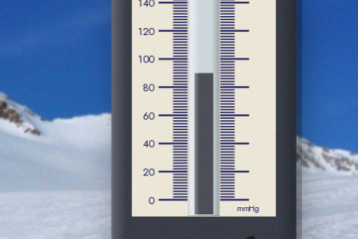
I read 90 mmHg
